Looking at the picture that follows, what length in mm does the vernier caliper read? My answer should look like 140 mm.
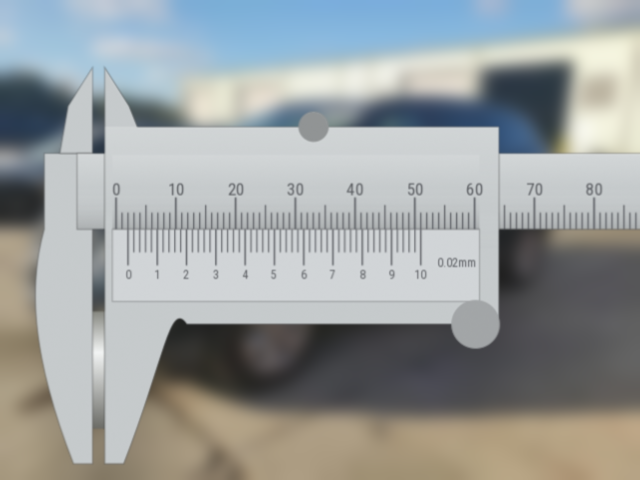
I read 2.0 mm
